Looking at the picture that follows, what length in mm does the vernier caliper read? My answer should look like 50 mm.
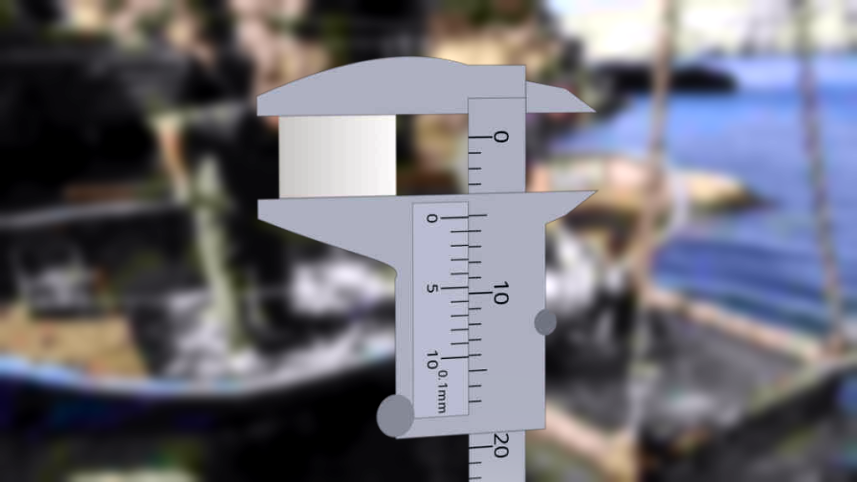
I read 5.1 mm
